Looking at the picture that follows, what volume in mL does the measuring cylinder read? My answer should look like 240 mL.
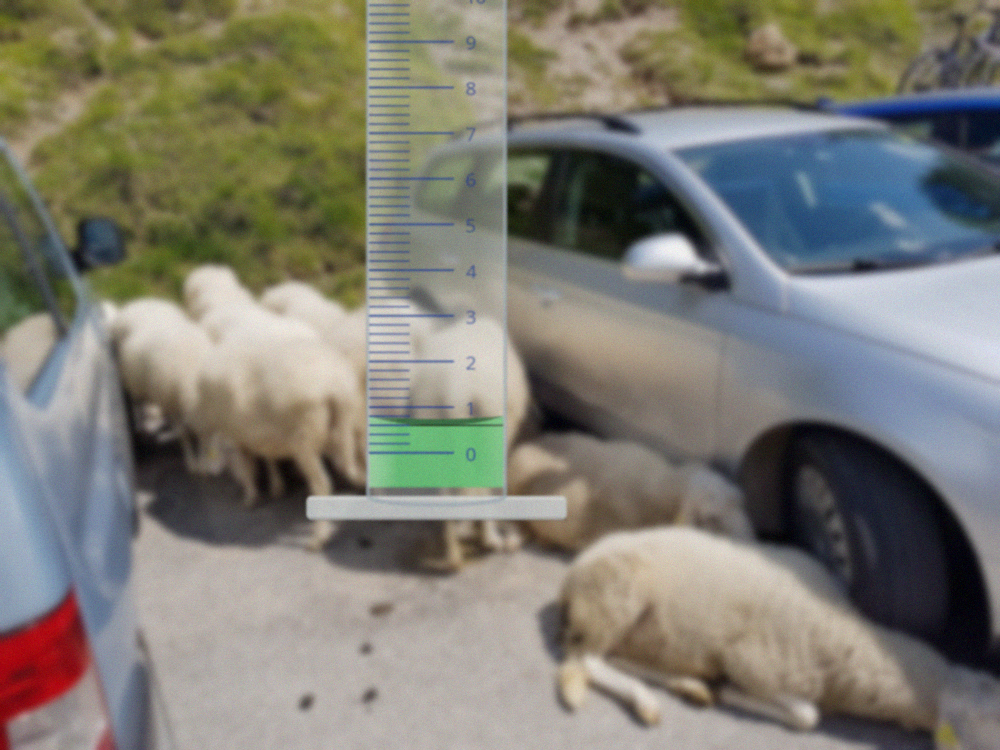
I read 0.6 mL
